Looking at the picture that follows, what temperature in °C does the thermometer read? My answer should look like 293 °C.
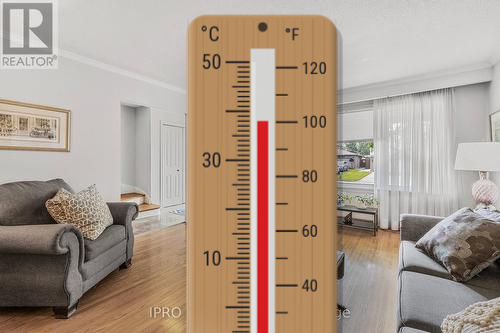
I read 38 °C
